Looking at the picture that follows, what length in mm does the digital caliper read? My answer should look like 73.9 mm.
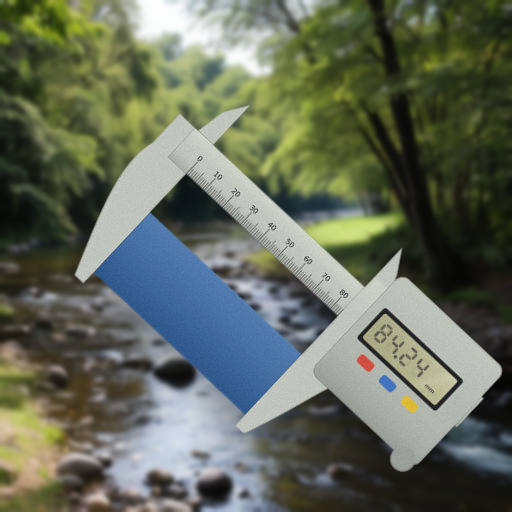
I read 84.24 mm
